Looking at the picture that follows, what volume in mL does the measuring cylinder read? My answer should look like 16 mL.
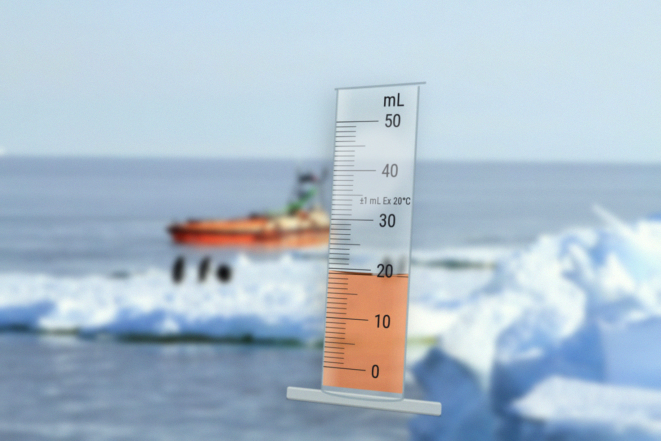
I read 19 mL
